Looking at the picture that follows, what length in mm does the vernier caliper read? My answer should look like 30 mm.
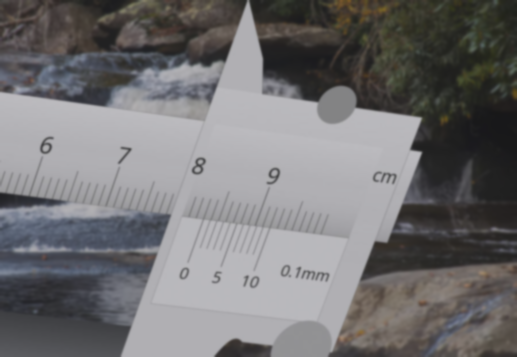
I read 83.0 mm
